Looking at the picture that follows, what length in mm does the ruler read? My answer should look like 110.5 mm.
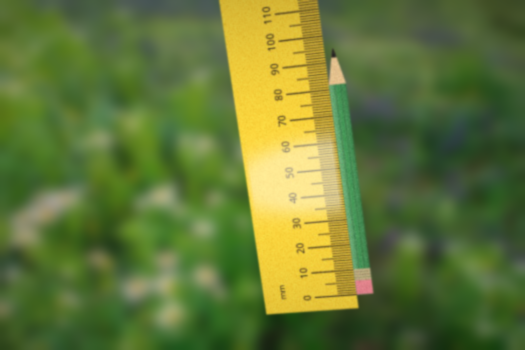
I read 95 mm
